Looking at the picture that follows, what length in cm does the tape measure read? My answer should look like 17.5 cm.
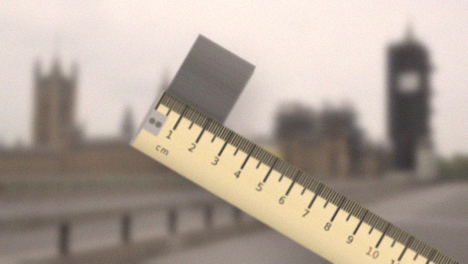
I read 2.5 cm
